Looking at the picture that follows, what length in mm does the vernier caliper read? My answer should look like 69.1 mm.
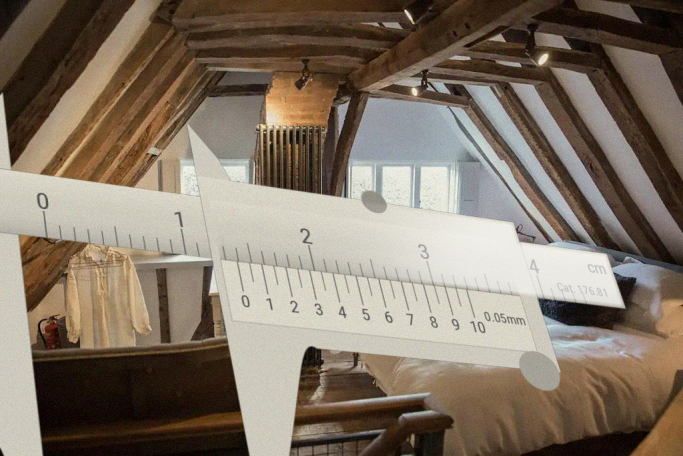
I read 13.9 mm
